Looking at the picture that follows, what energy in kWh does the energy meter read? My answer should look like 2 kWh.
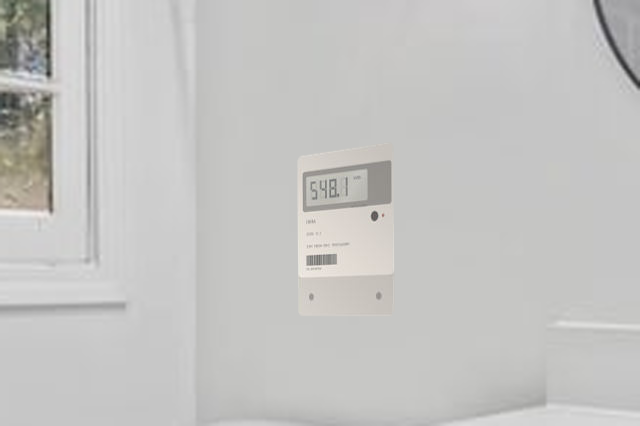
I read 548.1 kWh
